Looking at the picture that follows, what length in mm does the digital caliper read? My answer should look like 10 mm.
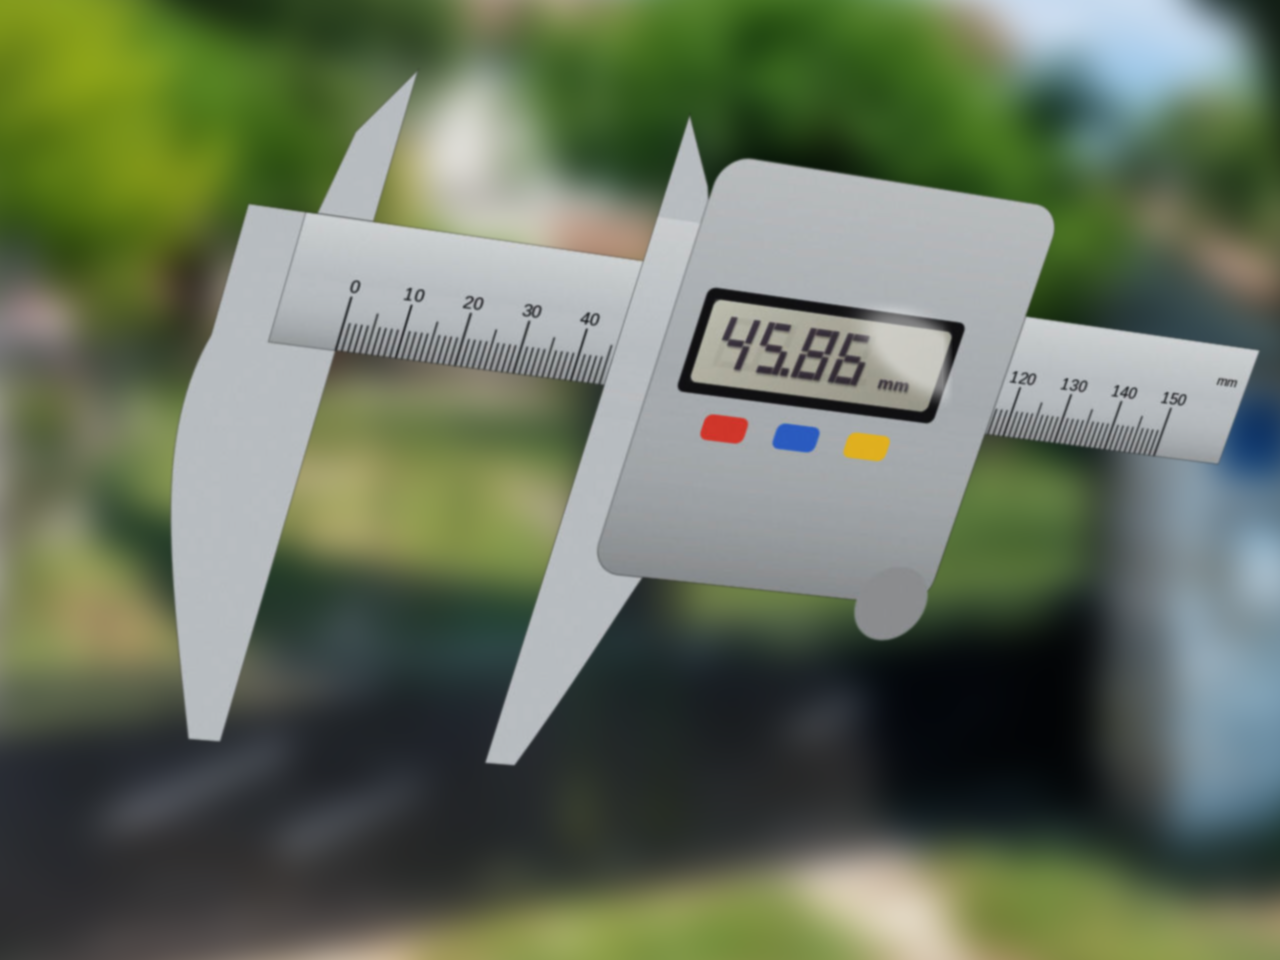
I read 45.86 mm
